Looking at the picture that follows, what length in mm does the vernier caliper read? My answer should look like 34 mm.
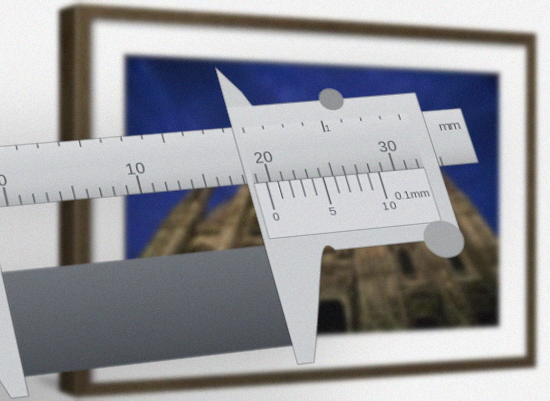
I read 19.7 mm
